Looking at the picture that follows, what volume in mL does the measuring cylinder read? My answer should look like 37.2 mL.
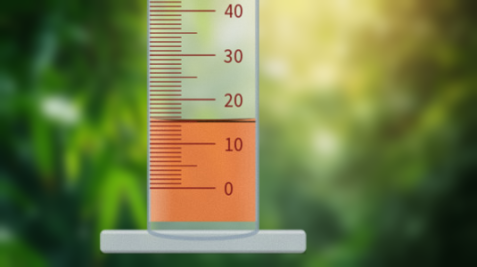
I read 15 mL
